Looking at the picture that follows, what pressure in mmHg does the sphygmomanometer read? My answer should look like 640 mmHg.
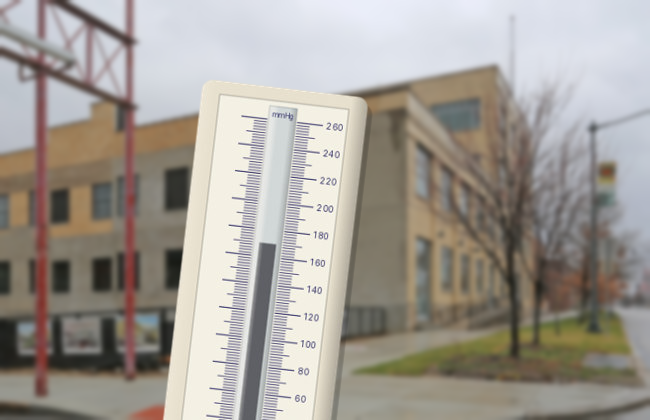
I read 170 mmHg
